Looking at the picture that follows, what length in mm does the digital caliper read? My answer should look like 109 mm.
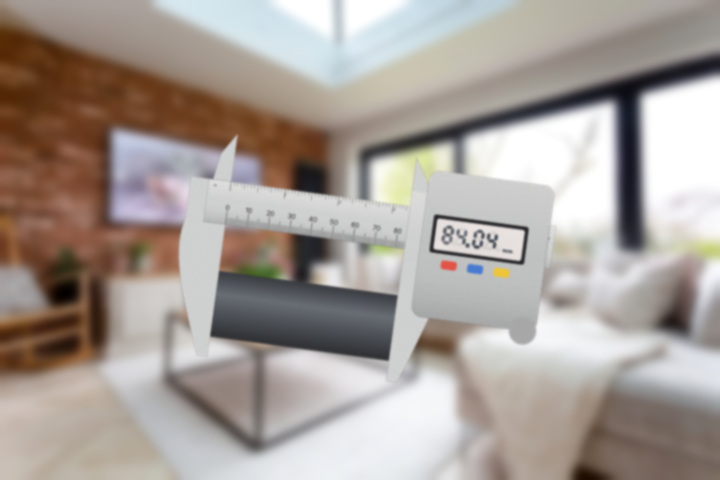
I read 84.04 mm
